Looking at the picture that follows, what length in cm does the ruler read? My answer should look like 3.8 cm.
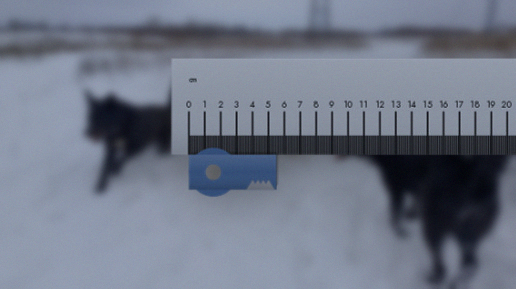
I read 5.5 cm
